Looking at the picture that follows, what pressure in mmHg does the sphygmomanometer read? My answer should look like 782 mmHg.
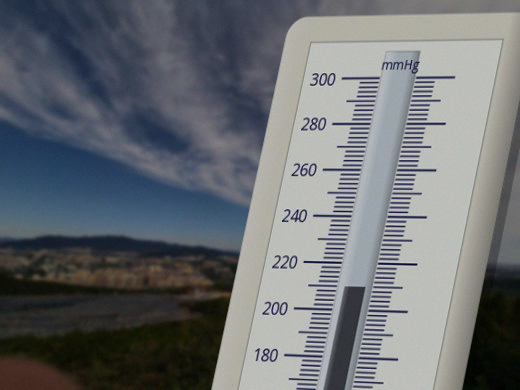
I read 210 mmHg
